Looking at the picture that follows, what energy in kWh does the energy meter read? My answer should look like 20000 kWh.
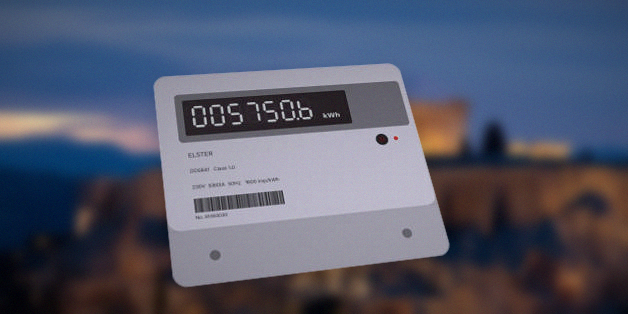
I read 5750.6 kWh
